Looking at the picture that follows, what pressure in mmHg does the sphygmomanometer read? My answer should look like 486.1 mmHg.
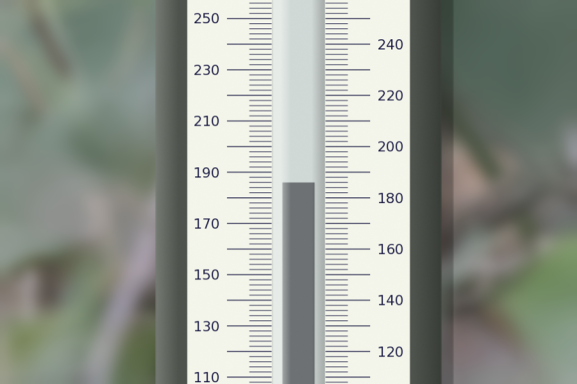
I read 186 mmHg
